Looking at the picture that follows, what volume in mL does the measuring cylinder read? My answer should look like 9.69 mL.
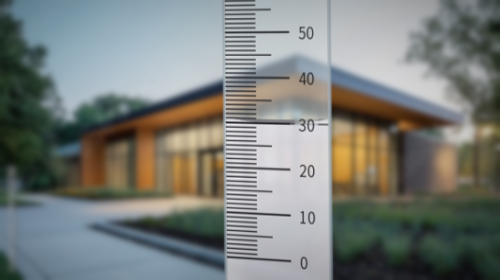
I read 30 mL
